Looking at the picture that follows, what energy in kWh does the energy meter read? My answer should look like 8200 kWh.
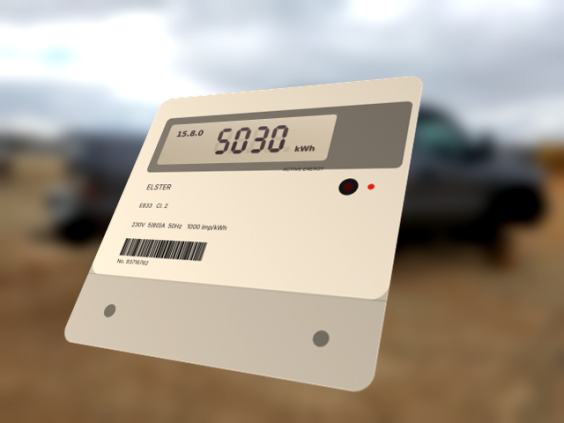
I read 5030 kWh
